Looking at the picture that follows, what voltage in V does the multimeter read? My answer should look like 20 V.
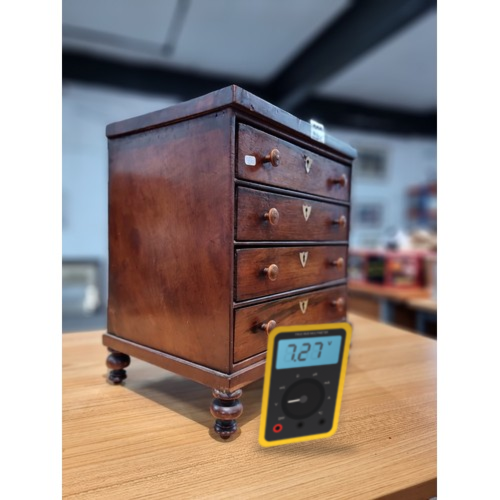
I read 7.27 V
